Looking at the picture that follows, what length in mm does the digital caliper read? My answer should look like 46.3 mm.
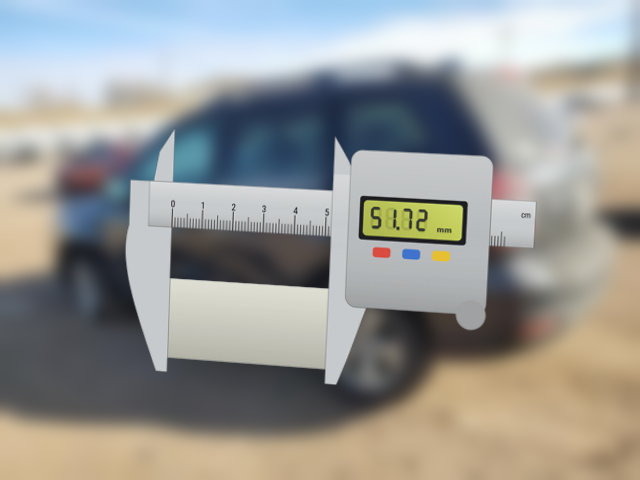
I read 51.72 mm
